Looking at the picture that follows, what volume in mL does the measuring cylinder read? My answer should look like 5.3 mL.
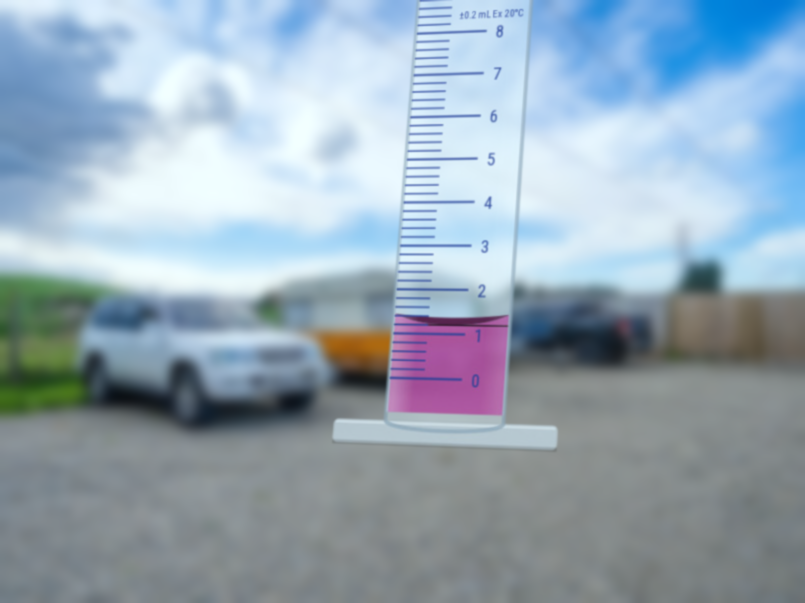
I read 1.2 mL
